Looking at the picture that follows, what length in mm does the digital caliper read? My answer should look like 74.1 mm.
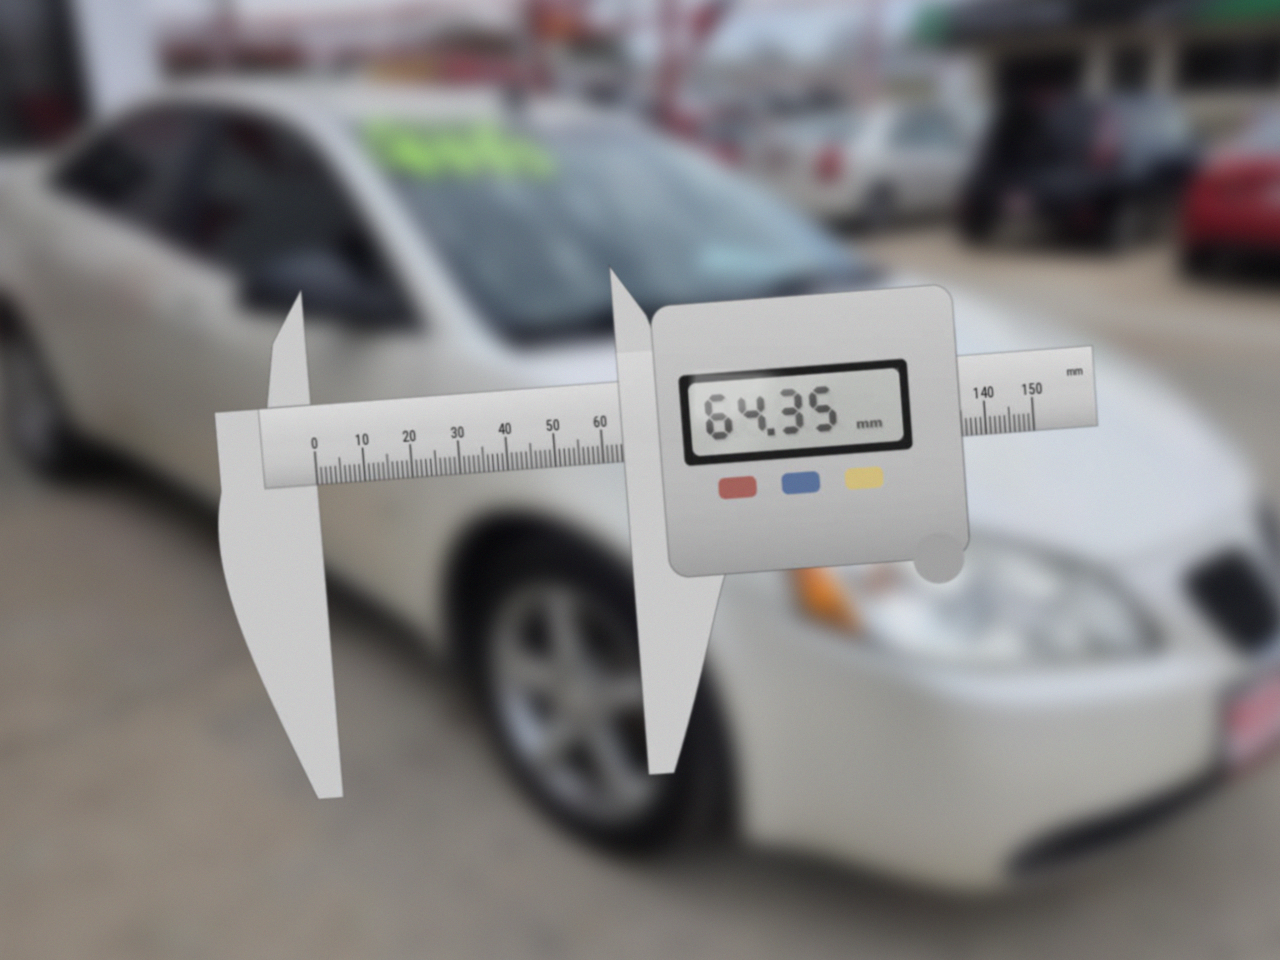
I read 64.35 mm
